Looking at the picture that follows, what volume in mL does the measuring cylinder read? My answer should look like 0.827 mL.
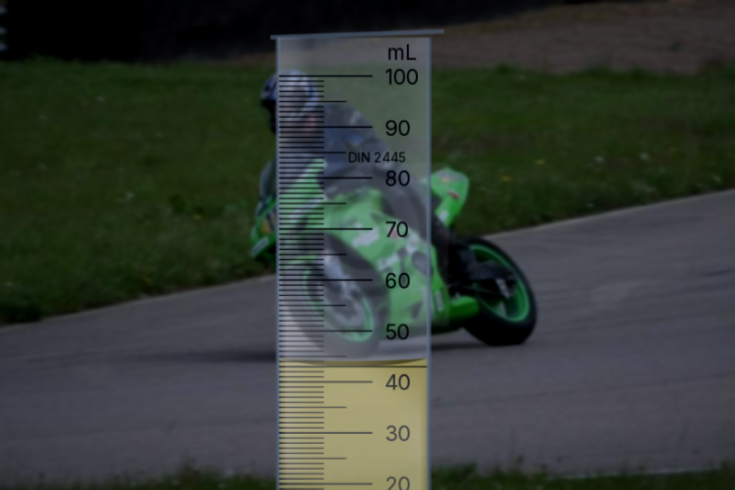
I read 43 mL
